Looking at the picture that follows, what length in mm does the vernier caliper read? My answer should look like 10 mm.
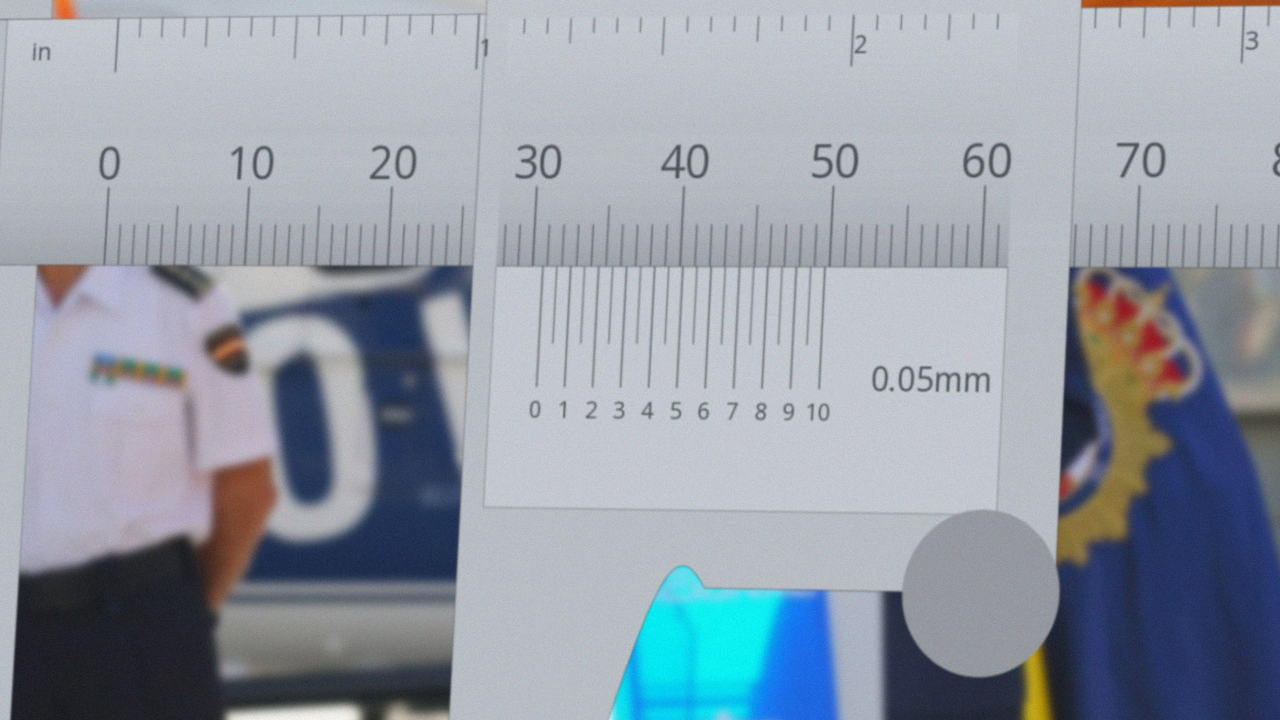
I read 30.7 mm
